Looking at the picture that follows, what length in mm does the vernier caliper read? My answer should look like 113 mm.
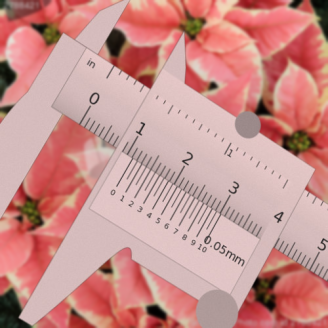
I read 11.2 mm
